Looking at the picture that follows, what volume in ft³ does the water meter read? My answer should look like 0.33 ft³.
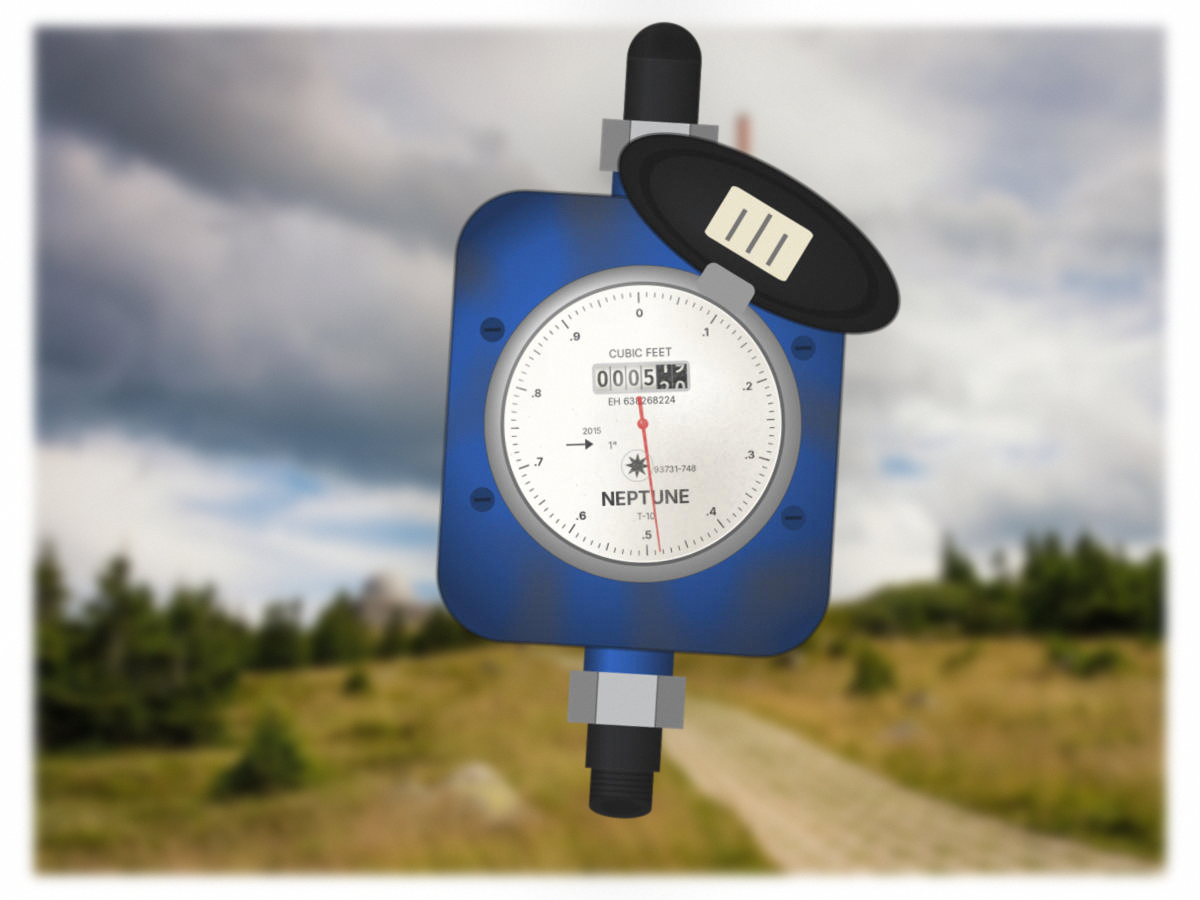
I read 519.48 ft³
